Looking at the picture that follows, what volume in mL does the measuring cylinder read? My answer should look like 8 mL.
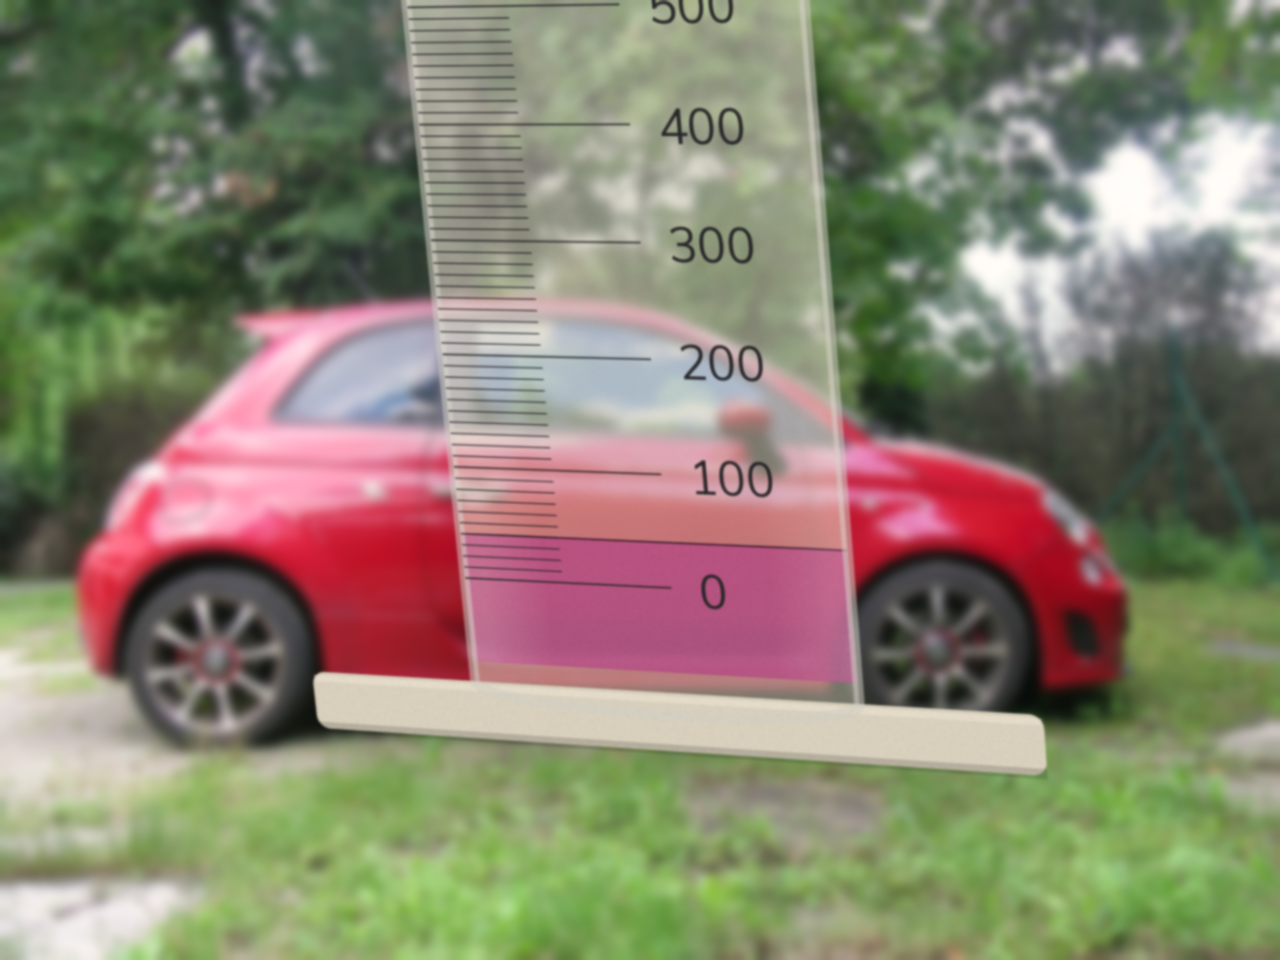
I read 40 mL
